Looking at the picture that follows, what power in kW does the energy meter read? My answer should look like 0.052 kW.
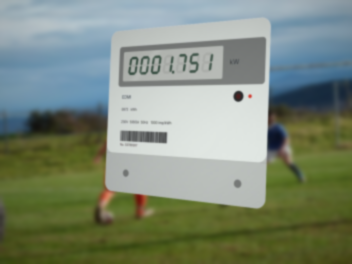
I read 1.751 kW
